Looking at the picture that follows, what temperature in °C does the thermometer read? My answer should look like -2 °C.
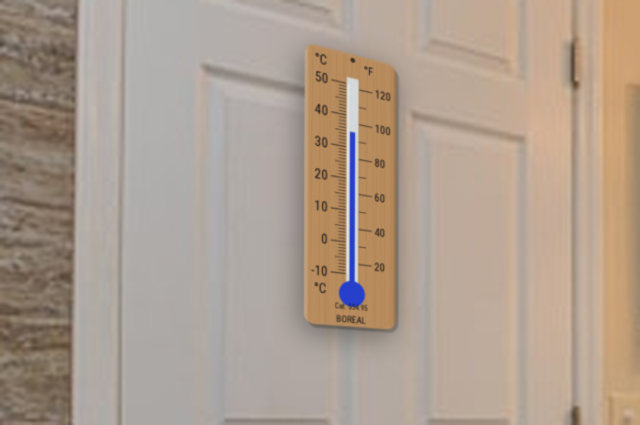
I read 35 °C
